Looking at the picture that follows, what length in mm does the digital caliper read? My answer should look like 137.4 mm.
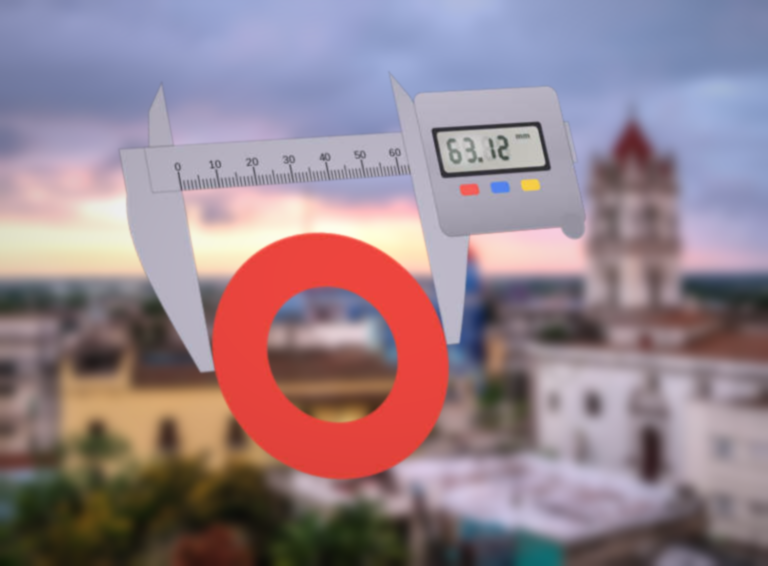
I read 63.12 mm
